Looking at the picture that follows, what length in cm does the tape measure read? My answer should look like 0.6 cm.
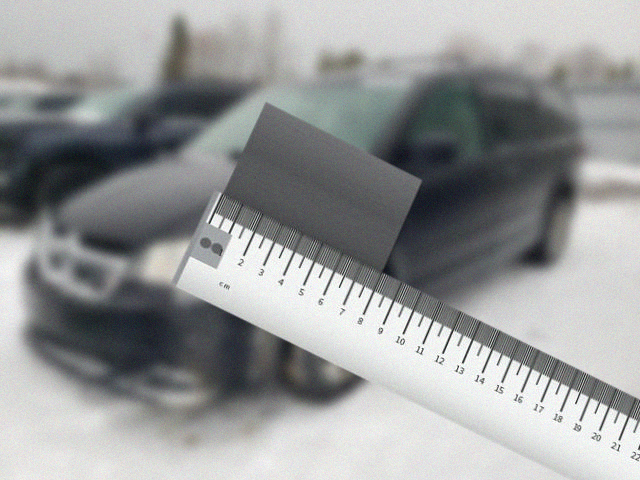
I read 8 cm
